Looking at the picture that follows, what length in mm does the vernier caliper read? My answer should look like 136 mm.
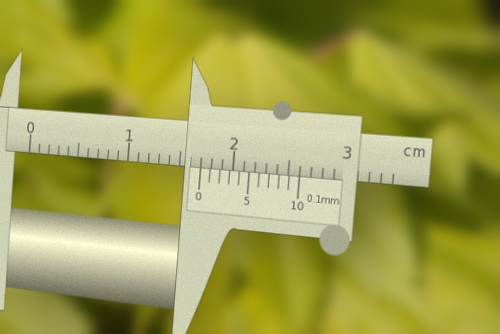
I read 17.0 mm
